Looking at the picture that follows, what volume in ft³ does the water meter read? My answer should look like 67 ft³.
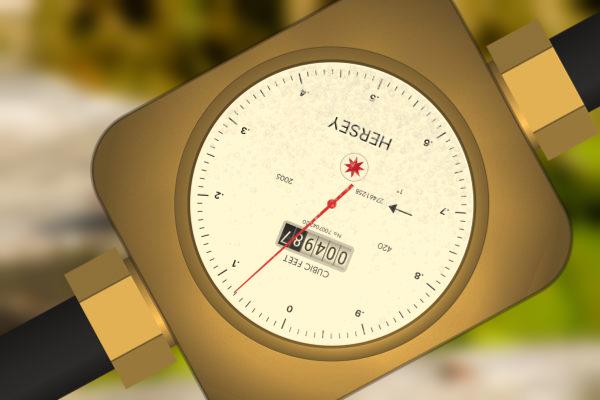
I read 4987.07 ft³
